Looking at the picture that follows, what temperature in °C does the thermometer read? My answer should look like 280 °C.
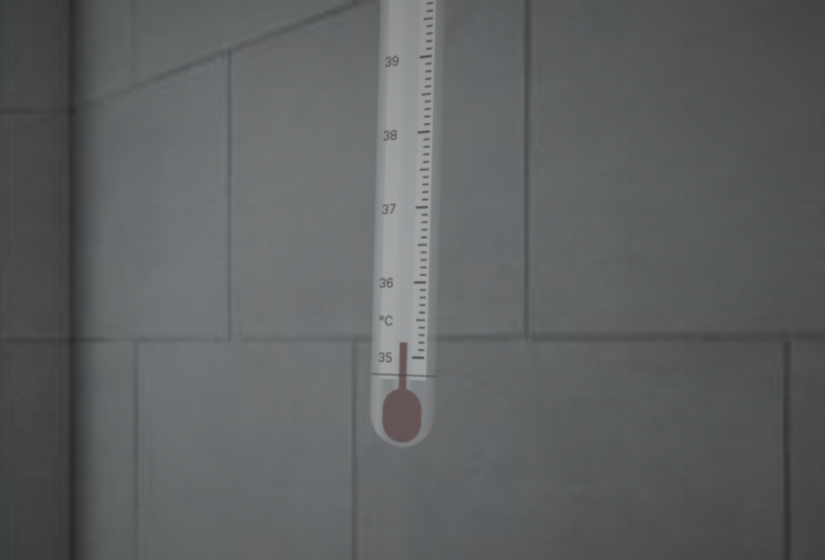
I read 35.2 °C
